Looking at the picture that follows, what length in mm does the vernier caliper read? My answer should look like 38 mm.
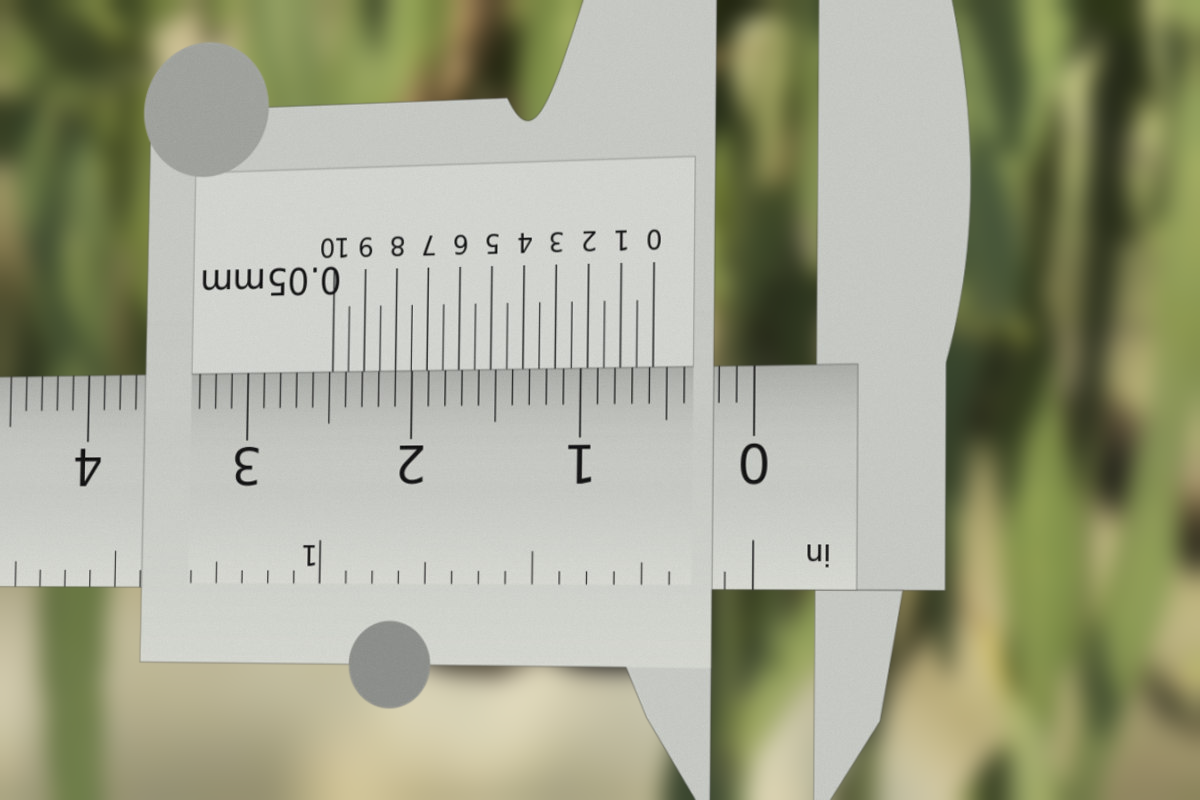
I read 5.8 mm
